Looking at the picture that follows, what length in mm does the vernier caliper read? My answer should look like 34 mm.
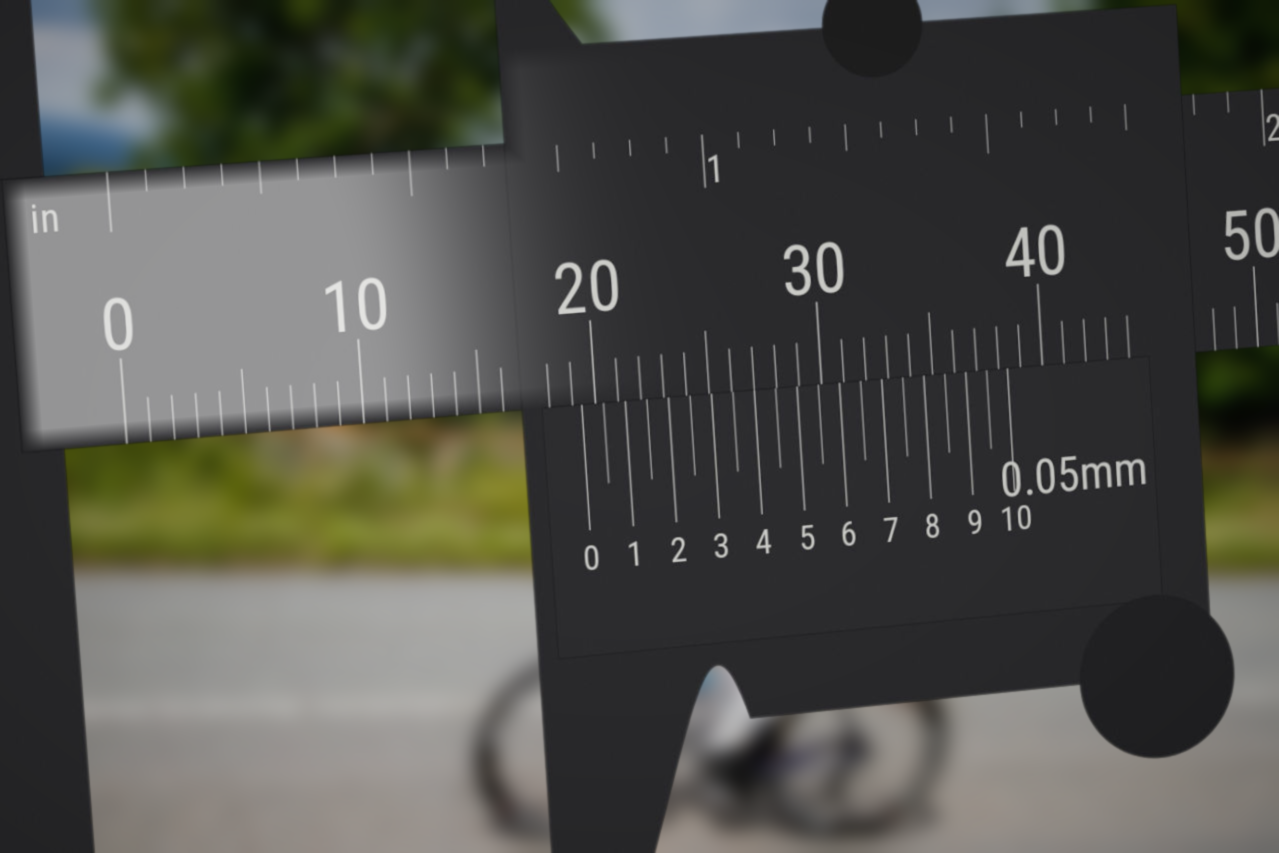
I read 19.4 mm
